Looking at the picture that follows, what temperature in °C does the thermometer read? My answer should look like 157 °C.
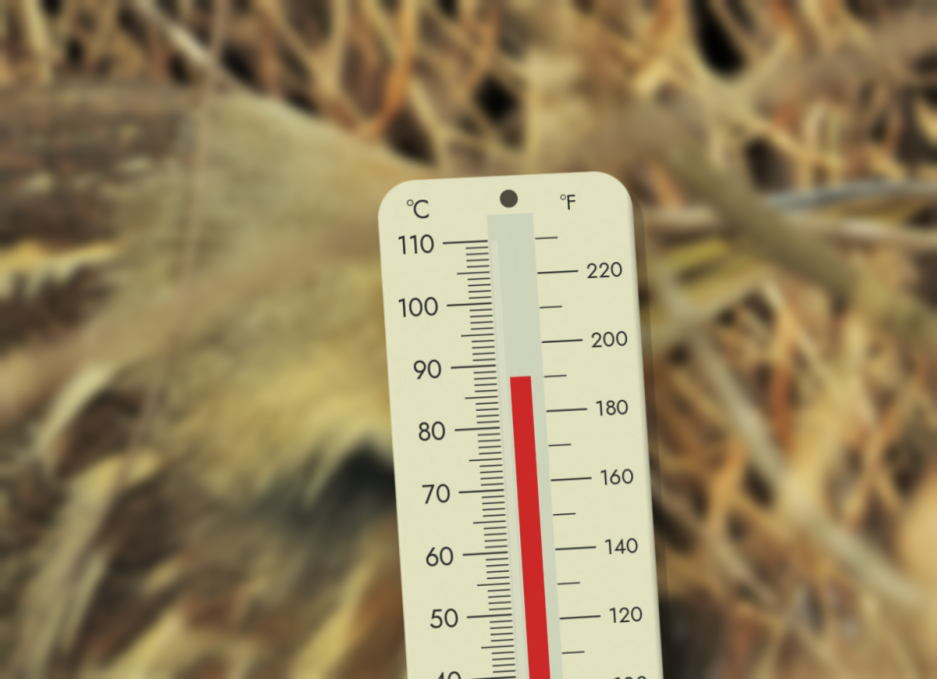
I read 88 °C
